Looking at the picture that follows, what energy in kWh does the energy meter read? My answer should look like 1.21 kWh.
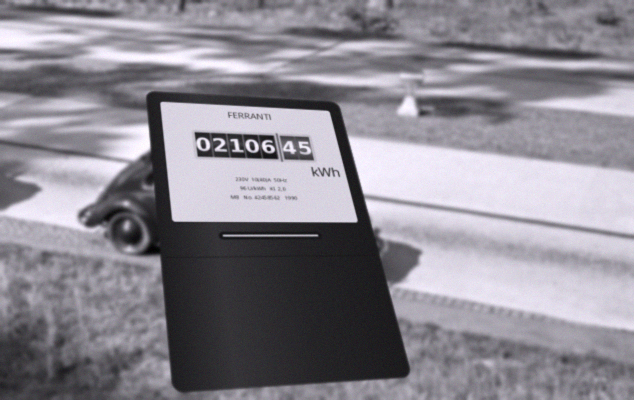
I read 2106.45 kWh
